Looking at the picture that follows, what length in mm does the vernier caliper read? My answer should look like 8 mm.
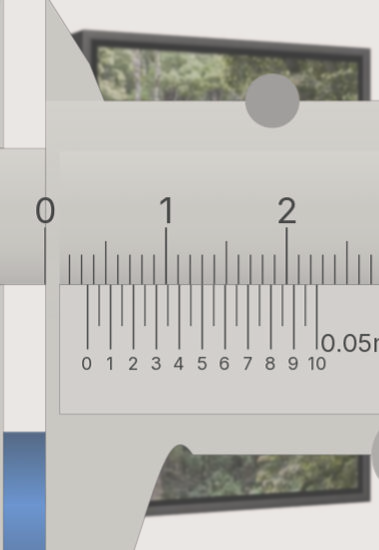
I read 3.5 mm
